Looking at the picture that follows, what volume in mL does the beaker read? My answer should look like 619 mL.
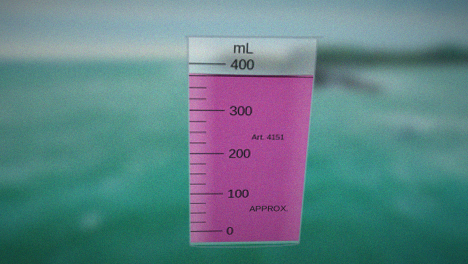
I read 375 mL
